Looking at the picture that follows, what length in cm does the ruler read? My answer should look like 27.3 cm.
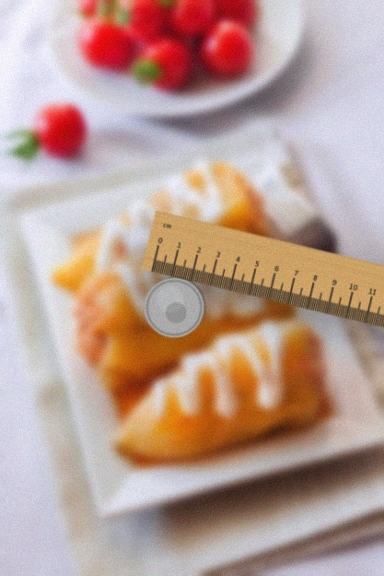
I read 3 cm
